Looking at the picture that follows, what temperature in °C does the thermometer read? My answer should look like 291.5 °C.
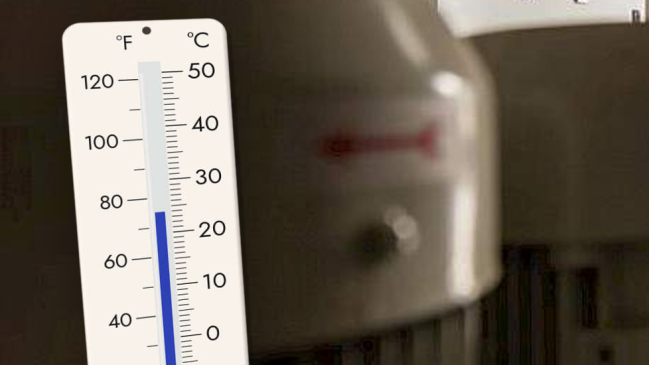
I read 24 °C
